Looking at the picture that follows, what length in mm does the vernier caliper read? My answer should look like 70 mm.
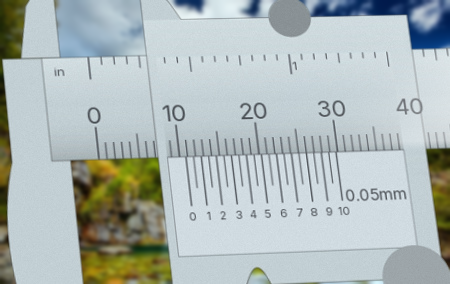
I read 10.8 mm
